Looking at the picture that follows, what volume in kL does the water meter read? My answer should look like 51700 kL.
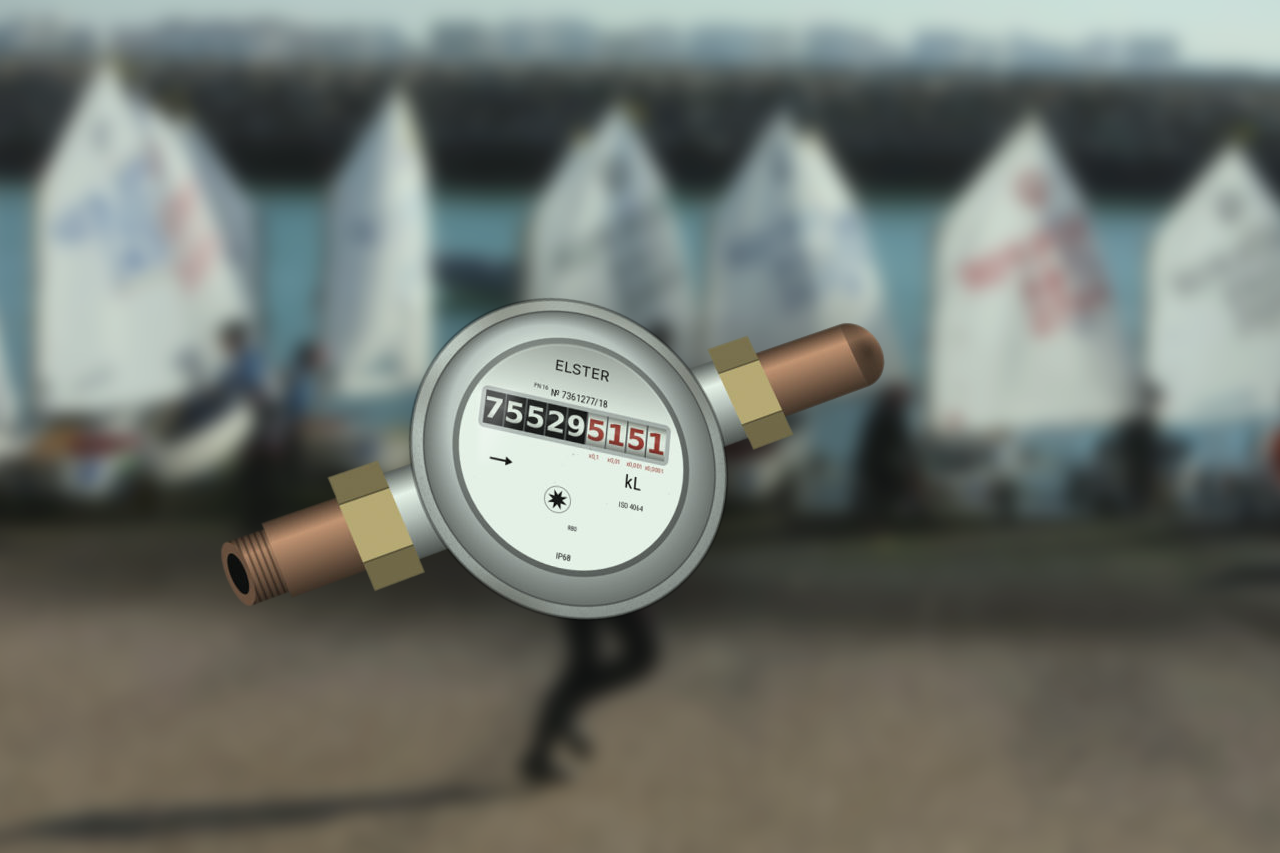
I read 75529.5151 kL
